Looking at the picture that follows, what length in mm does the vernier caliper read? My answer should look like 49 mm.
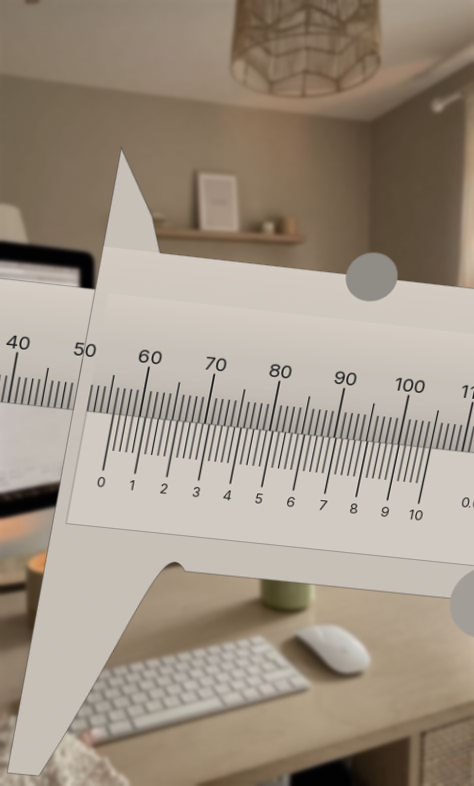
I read 56.0 mm
